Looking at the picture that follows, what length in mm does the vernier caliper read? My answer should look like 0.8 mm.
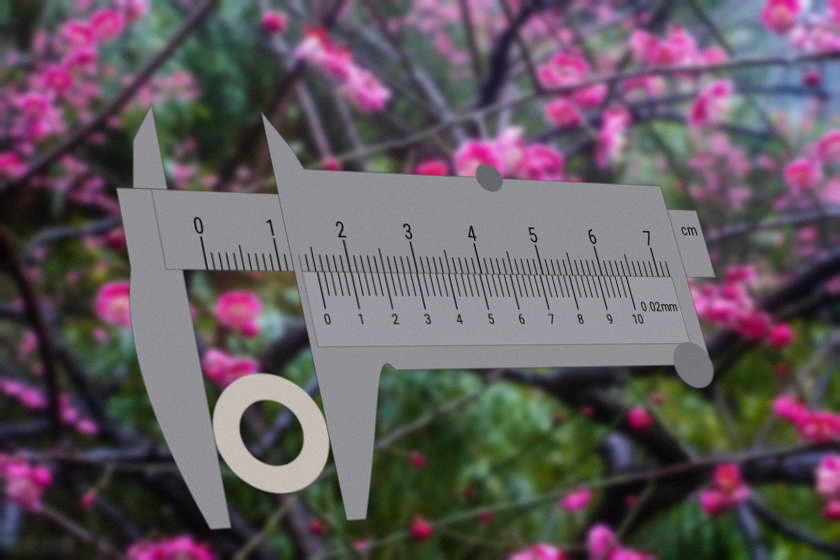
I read 15.2 mm
